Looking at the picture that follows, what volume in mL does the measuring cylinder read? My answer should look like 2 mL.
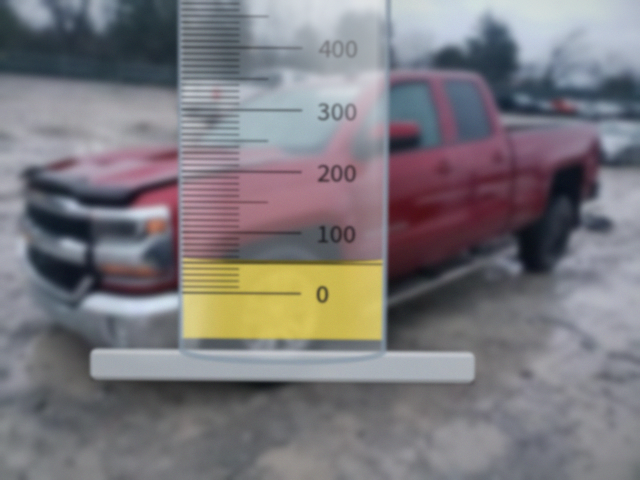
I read 50 mL
